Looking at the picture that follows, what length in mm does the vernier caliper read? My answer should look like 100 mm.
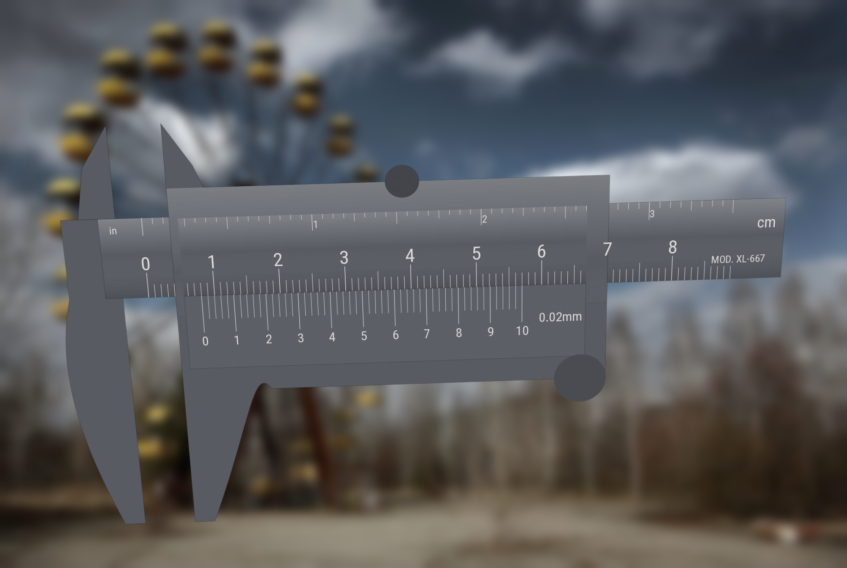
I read 8.0 mm
